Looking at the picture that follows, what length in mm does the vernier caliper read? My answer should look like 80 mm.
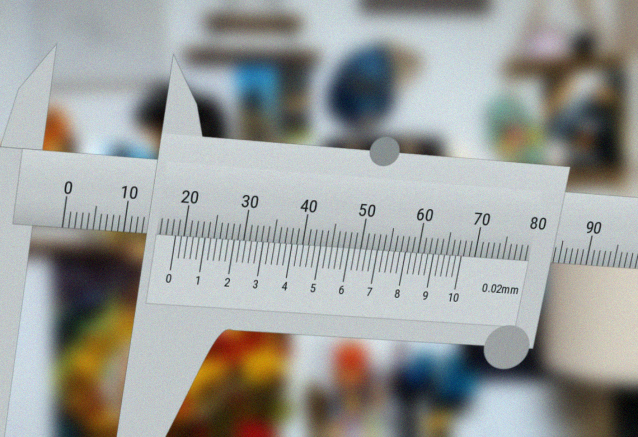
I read 18.6 mm
